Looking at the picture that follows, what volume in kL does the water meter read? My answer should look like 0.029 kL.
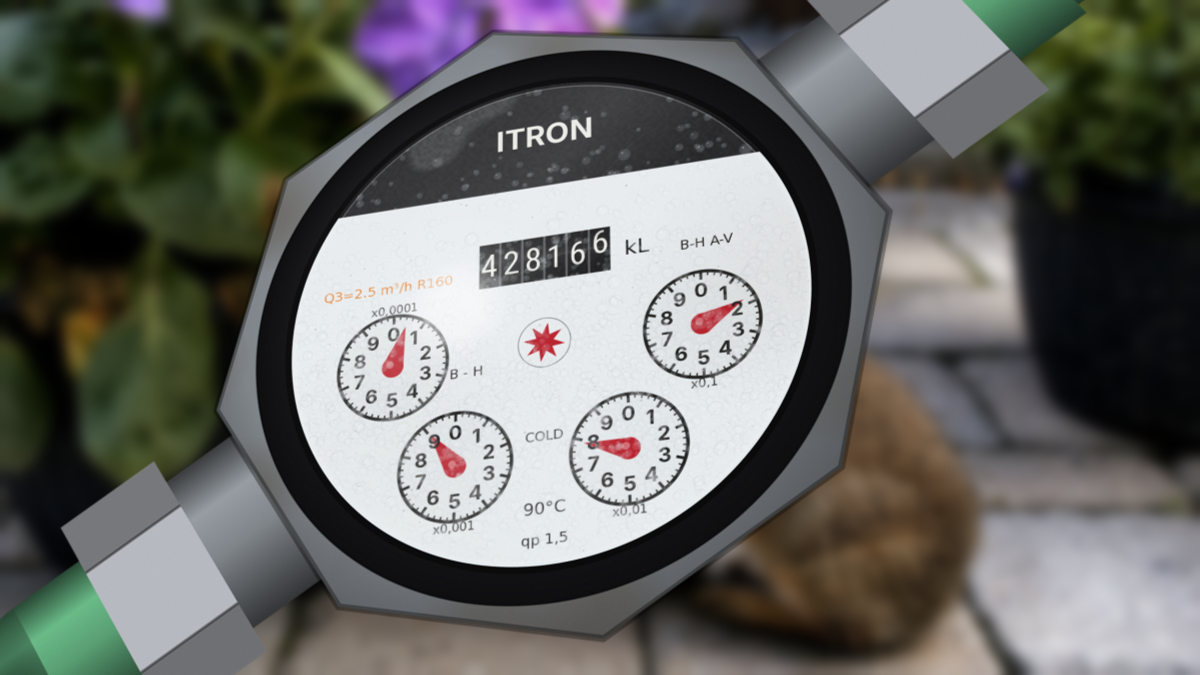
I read 428166.1790 kL
